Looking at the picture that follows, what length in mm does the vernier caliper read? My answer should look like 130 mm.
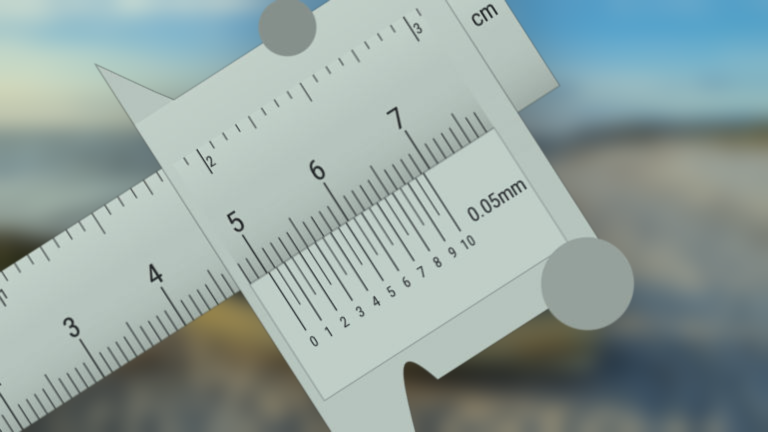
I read 50.2 mm
